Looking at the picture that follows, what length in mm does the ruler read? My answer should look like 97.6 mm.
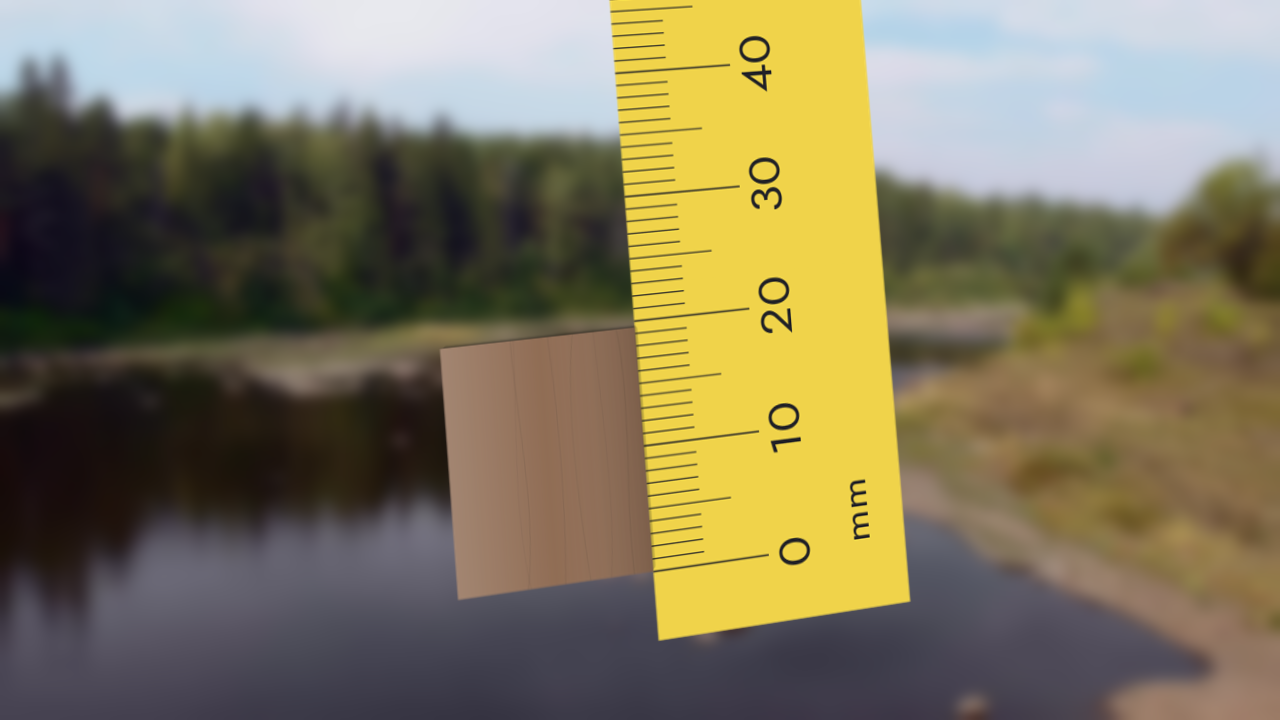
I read 19.5 mm
